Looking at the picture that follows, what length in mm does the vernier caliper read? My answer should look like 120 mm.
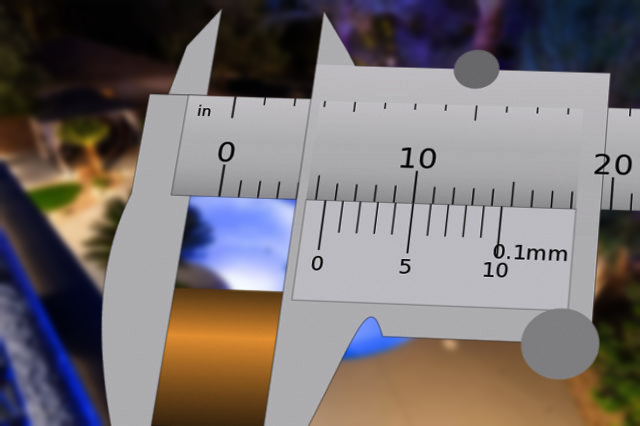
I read 5.5 mm
